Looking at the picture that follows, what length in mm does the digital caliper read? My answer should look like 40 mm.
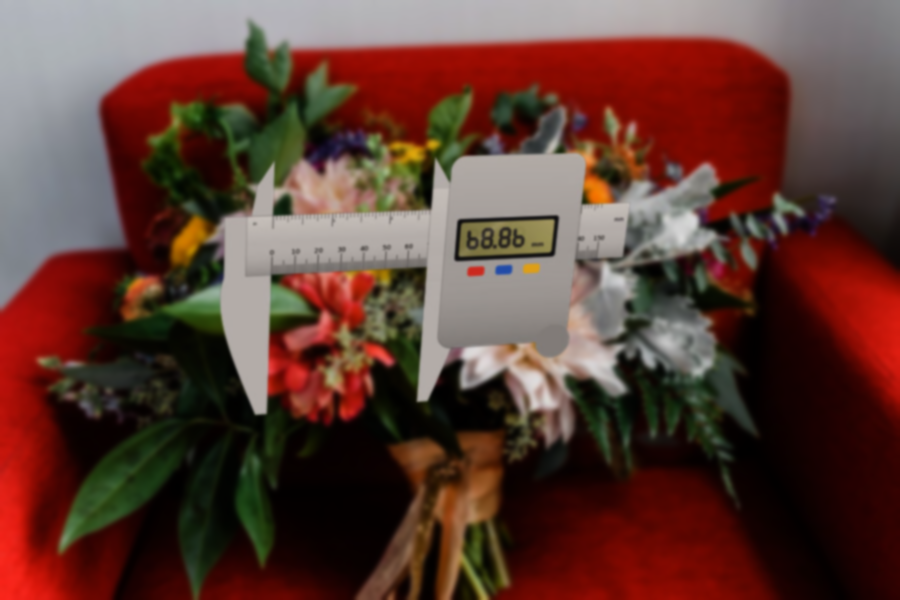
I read 68.86 mm
